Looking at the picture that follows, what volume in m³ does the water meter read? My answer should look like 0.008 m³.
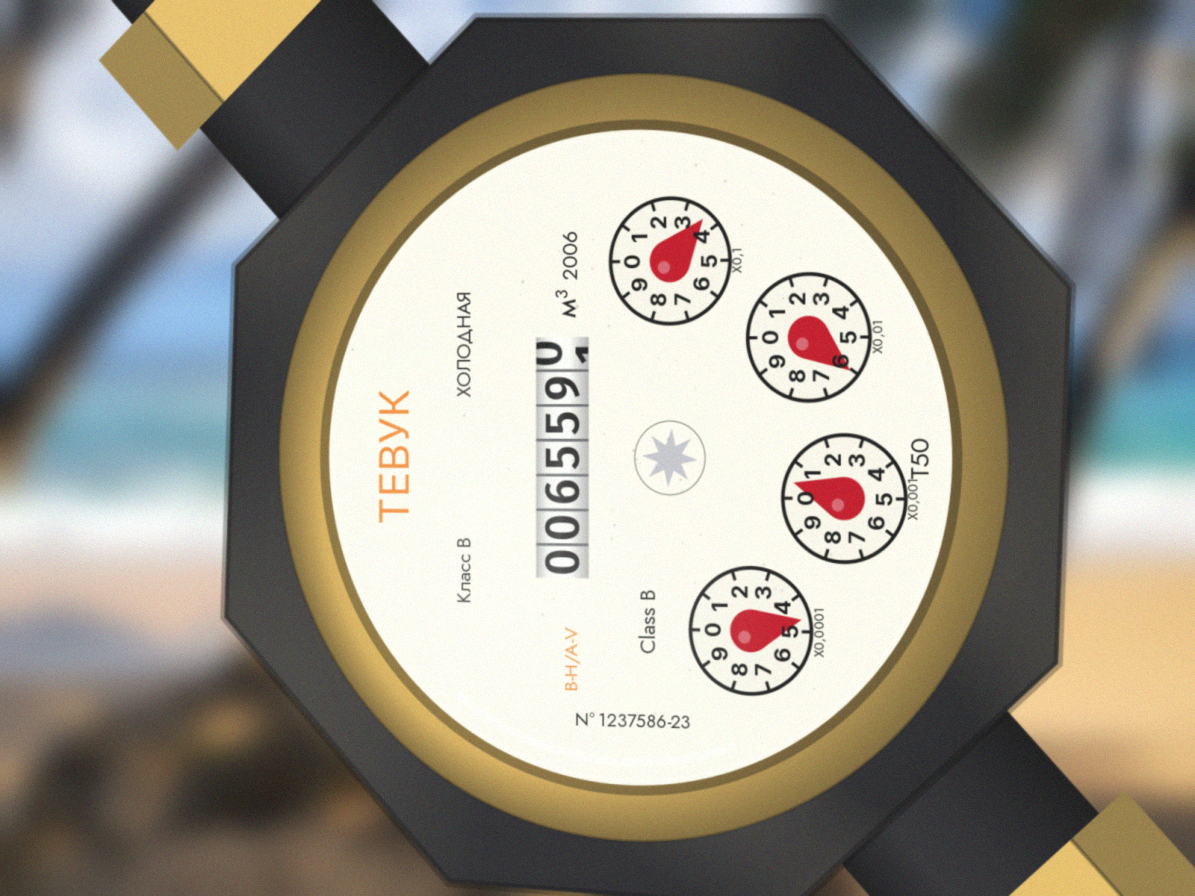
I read 65590.3604 m³
